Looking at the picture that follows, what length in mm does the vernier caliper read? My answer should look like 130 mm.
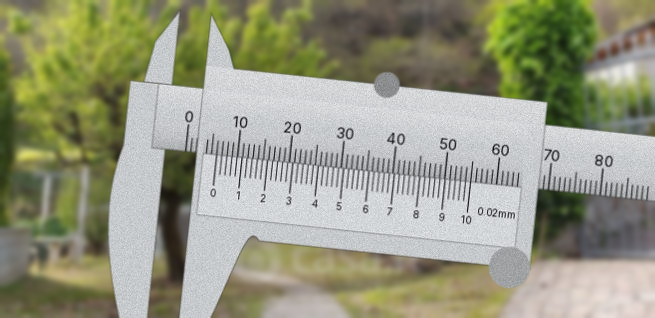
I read 6.0 mm
